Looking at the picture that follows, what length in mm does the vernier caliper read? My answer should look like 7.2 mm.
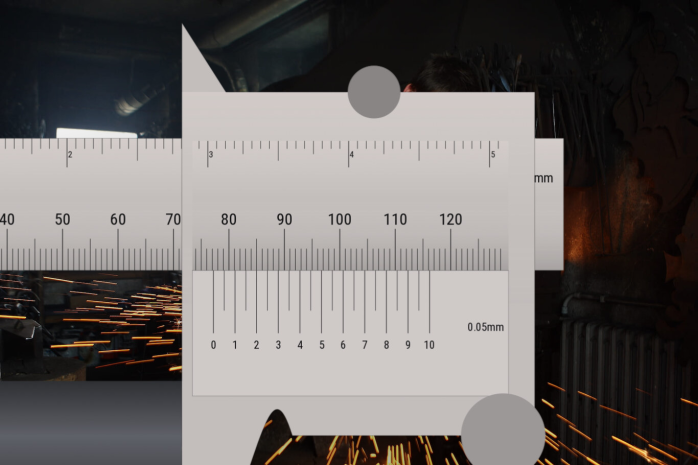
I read 77.2 mm
